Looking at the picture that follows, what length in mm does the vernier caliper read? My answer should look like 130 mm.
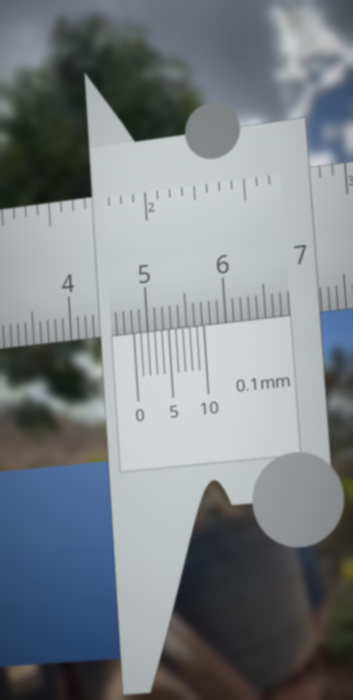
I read 48.2 mm
